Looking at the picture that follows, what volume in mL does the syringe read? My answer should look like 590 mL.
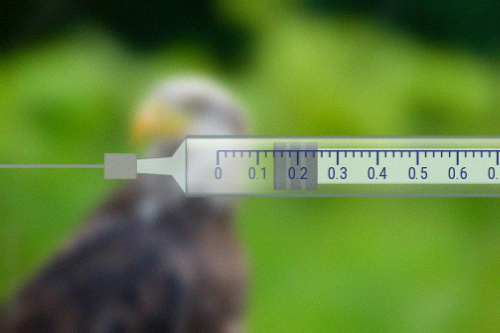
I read 0.14 mL
